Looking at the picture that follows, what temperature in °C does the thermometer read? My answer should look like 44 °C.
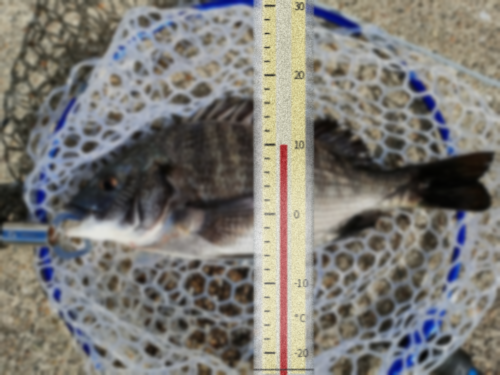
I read 10 °C
